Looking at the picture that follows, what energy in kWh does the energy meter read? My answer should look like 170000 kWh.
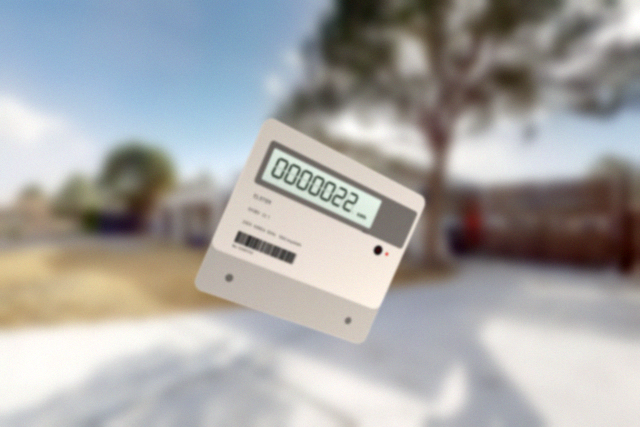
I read 22 kWh
